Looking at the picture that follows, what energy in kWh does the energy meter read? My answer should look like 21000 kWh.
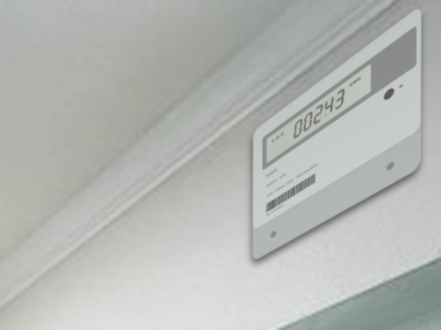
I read 243 kWh
